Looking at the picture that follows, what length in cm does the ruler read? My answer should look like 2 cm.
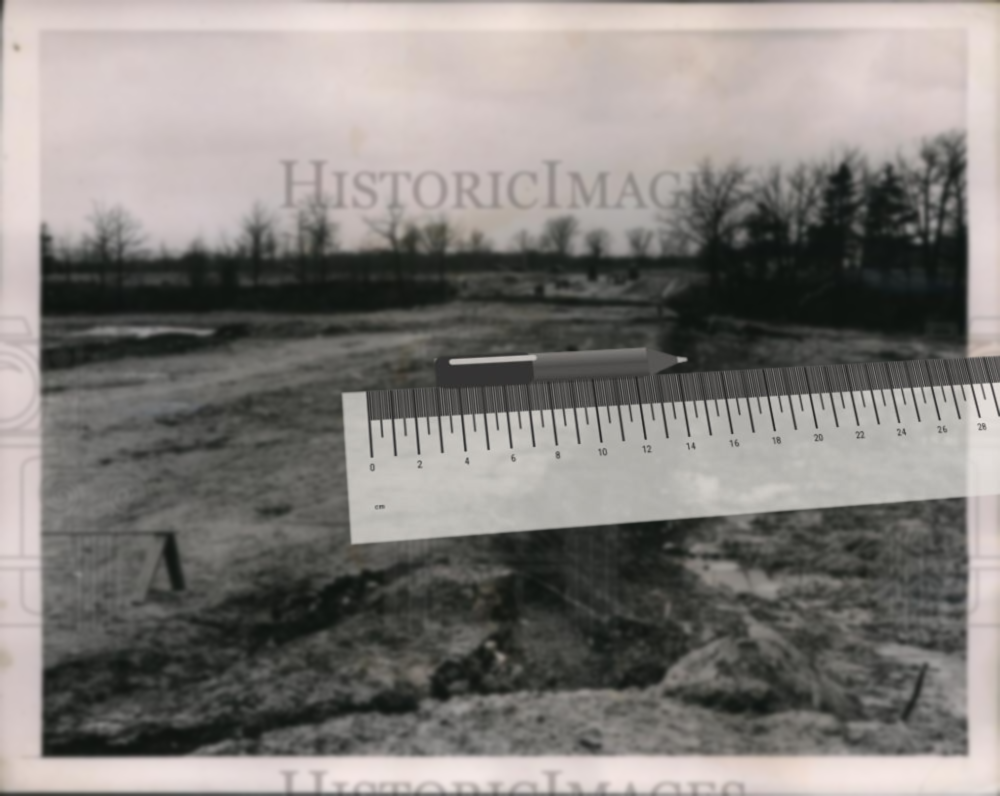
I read 11.5 cm
